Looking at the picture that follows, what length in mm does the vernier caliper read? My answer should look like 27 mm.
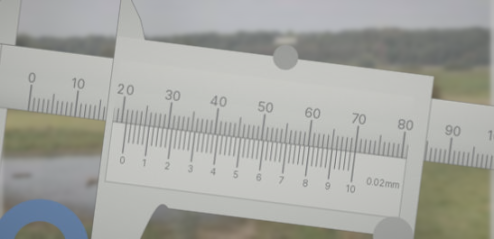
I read 21.0 mm
